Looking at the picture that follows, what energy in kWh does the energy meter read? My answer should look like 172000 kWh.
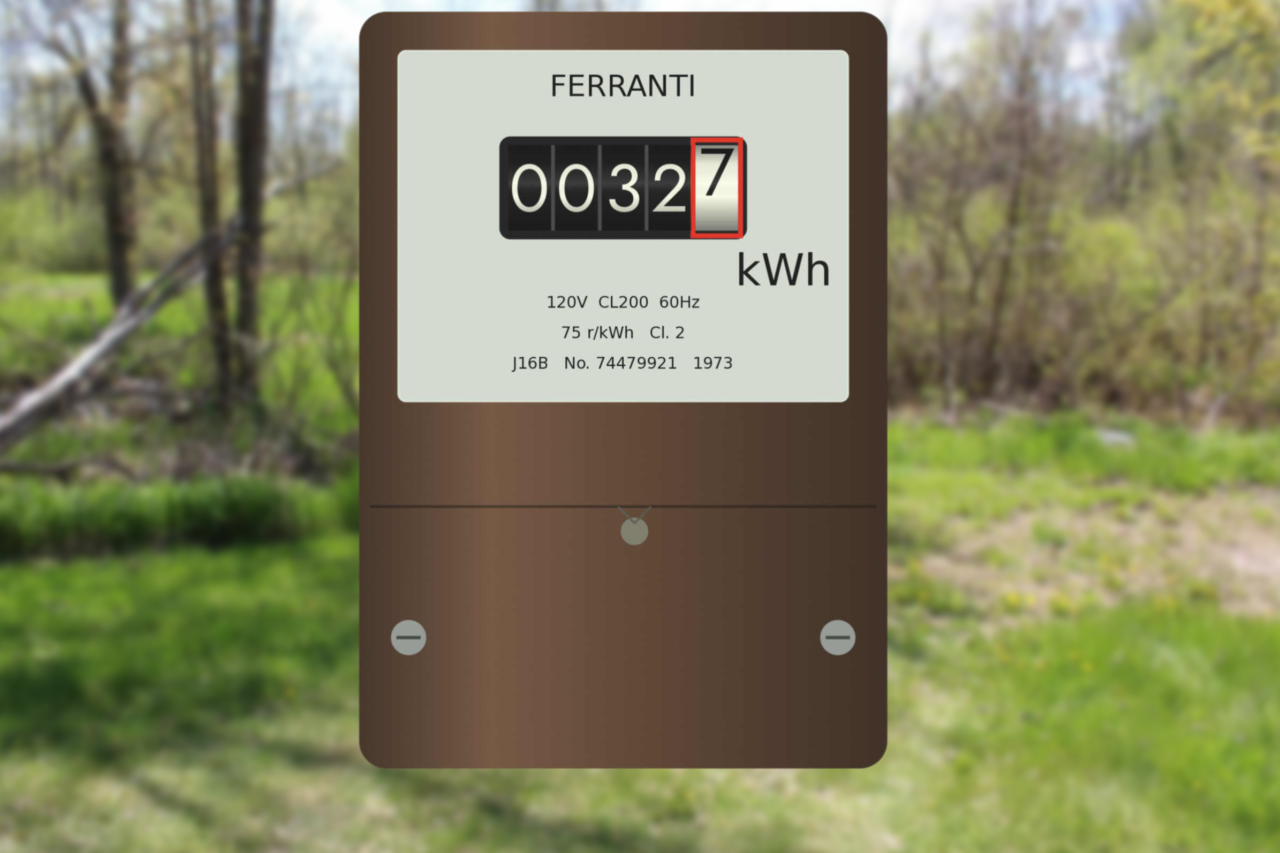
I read 32.7 kWh
